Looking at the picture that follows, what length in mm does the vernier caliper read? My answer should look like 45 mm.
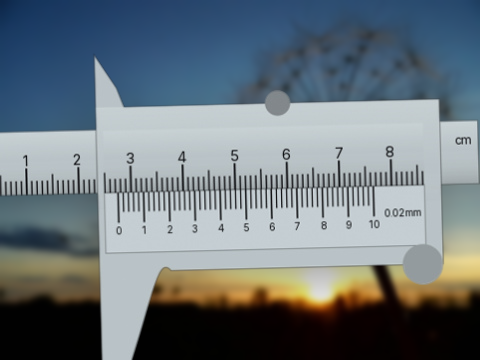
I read 27.5 mm
